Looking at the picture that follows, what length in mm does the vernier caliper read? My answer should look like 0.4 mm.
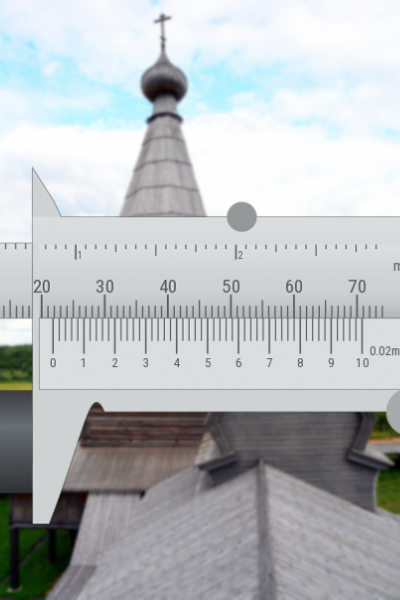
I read 21.8 mm
